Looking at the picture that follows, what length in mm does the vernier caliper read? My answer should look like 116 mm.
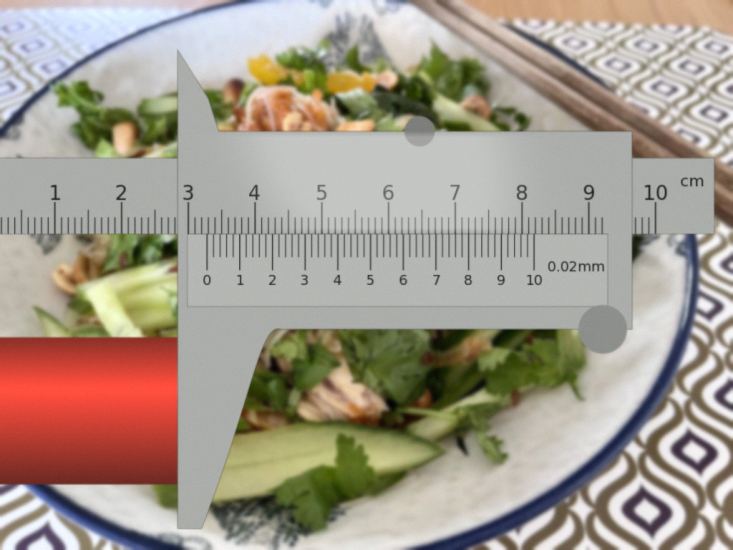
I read 32.8 mm
